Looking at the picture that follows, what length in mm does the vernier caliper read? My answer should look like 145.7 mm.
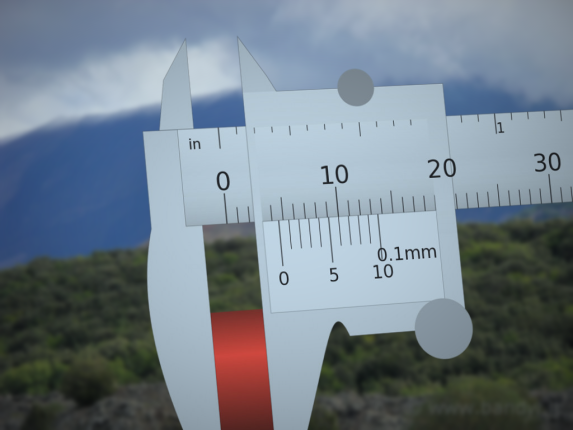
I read 4.6 mm
